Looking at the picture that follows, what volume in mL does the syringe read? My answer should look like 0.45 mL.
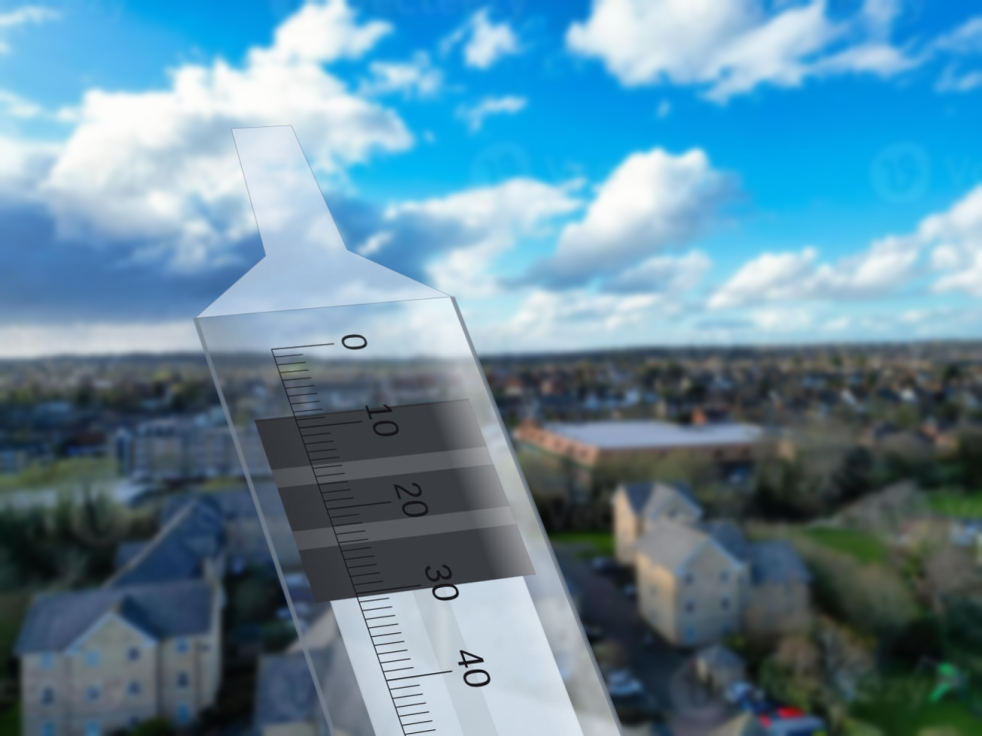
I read 8.5 mL
